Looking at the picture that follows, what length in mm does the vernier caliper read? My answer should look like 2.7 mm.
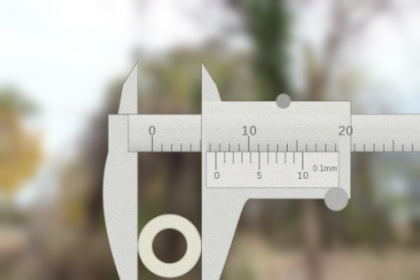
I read 6.6 mm
